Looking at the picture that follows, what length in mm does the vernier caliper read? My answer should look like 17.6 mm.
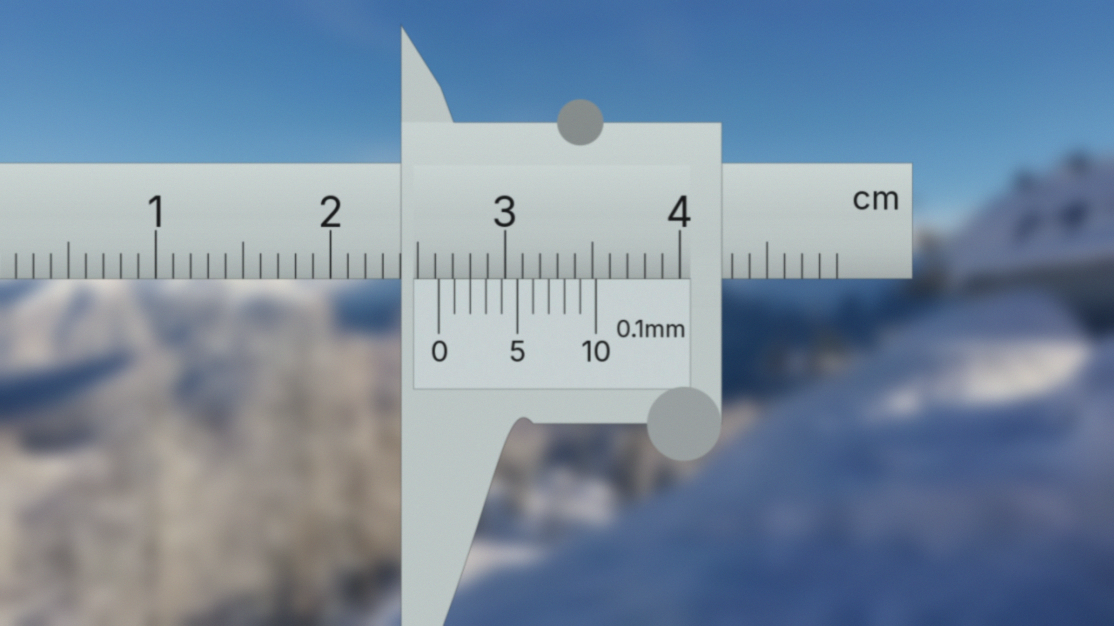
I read 26.2 mm
